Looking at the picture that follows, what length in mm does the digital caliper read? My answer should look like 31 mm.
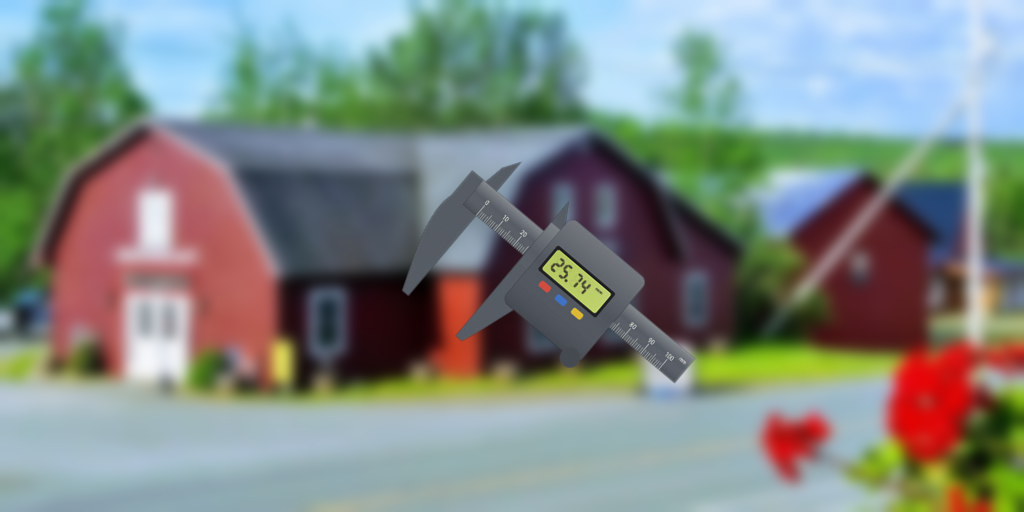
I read 25.74 mm
